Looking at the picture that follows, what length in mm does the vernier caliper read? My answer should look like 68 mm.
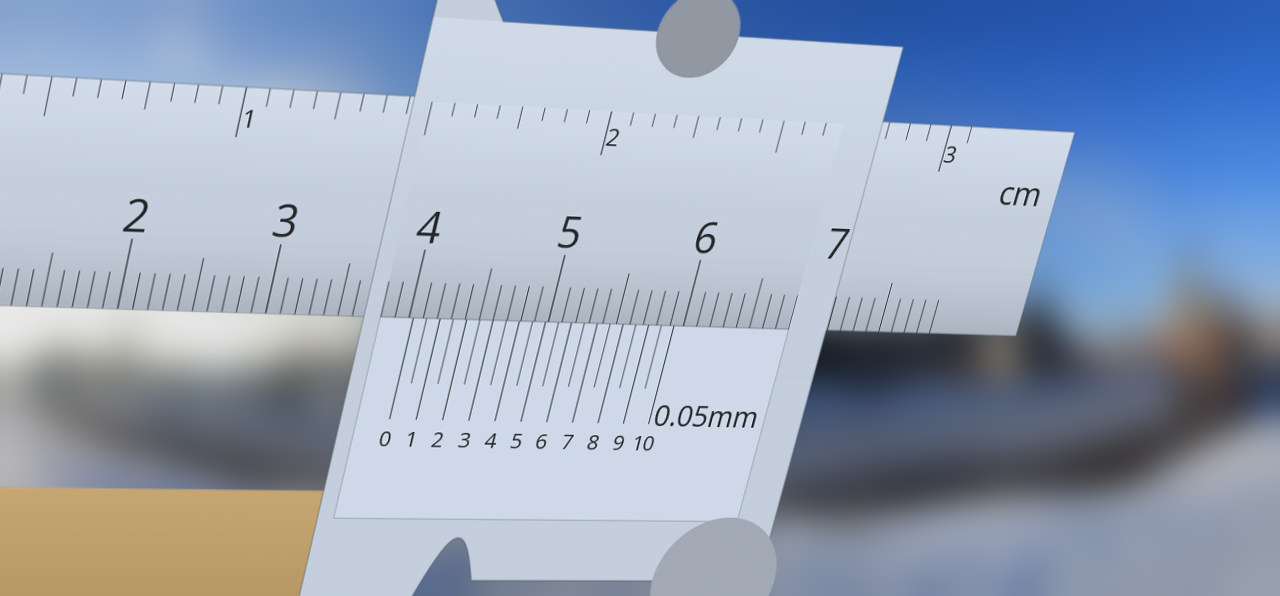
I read 40.3 mm
